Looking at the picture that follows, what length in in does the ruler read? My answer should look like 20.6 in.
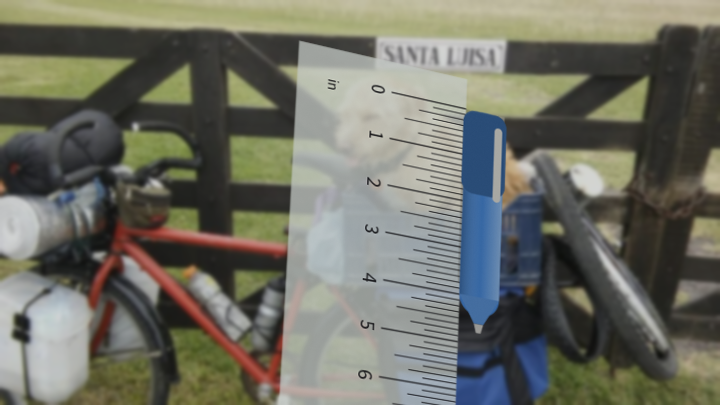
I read 4.75 in
